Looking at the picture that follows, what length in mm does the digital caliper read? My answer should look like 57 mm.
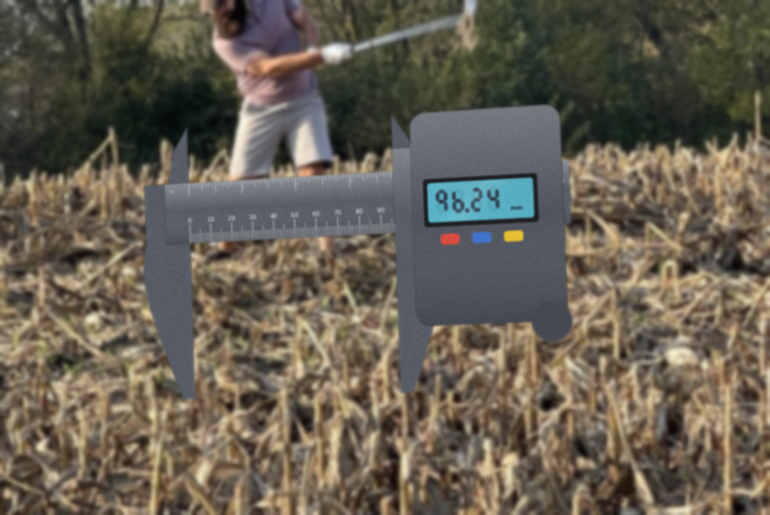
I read 96.24 mm
